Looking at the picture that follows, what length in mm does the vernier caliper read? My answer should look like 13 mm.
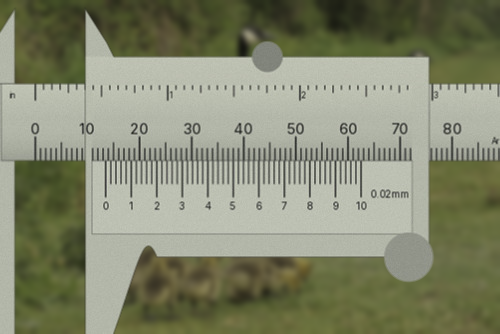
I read 13.5 mm
